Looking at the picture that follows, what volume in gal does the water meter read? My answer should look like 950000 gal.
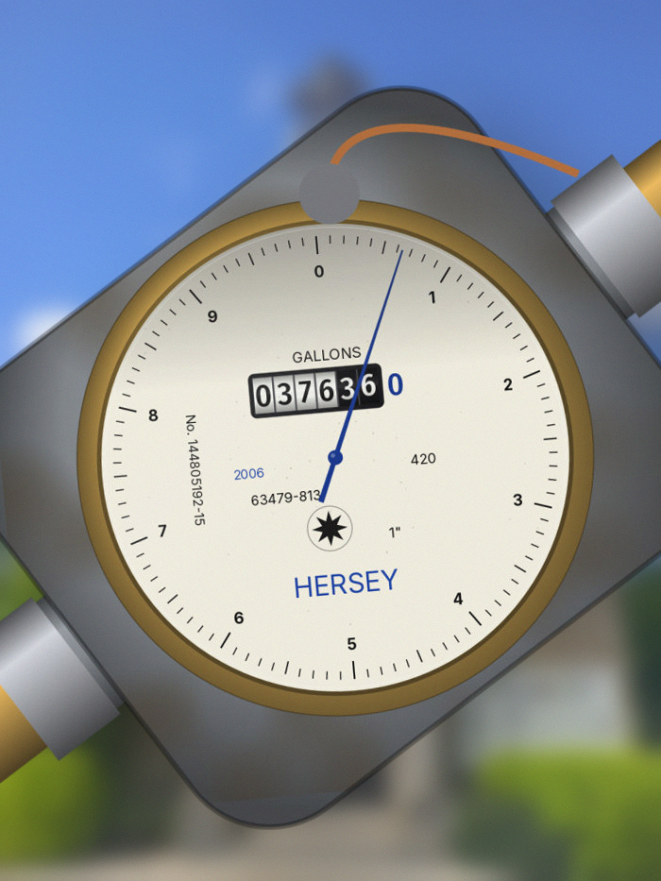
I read 376360.6 gal
